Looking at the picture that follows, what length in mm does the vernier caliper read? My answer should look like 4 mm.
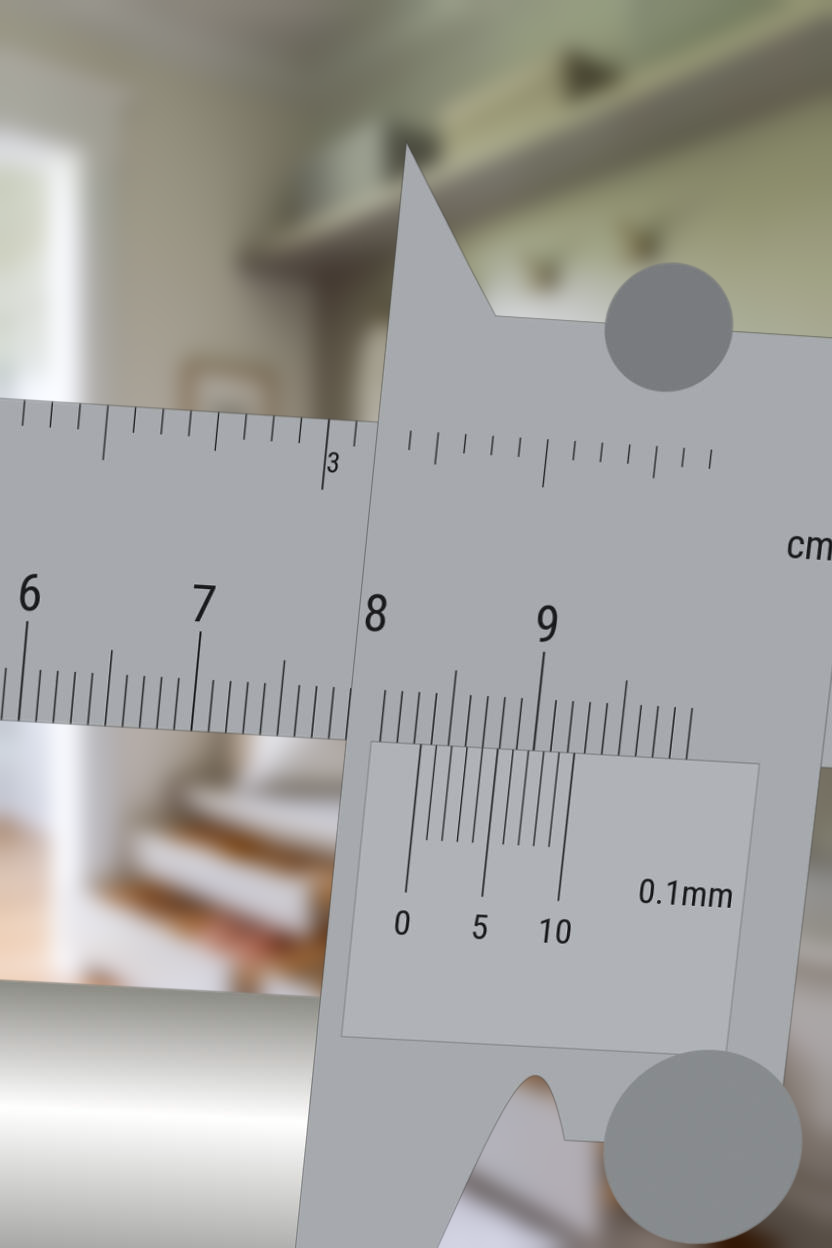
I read 83.4 mm
